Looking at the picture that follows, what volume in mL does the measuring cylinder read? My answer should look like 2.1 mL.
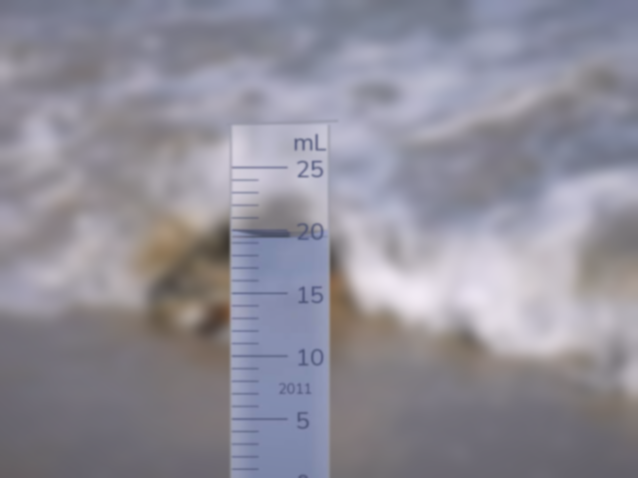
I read 19.5 mL
